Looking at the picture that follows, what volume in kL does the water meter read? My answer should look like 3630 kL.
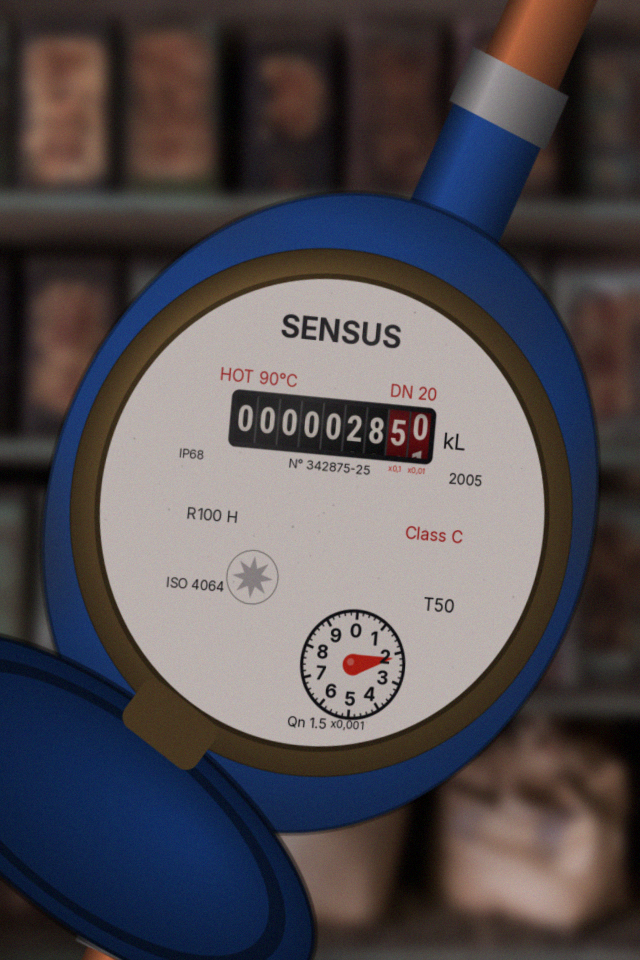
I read 28.502 kL
